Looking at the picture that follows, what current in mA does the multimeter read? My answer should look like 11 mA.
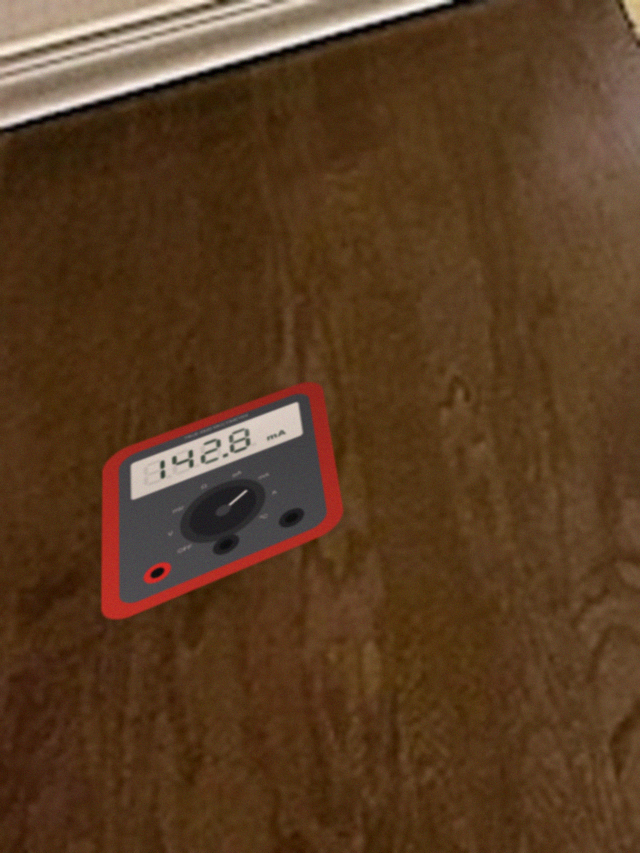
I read 142.8 mA
